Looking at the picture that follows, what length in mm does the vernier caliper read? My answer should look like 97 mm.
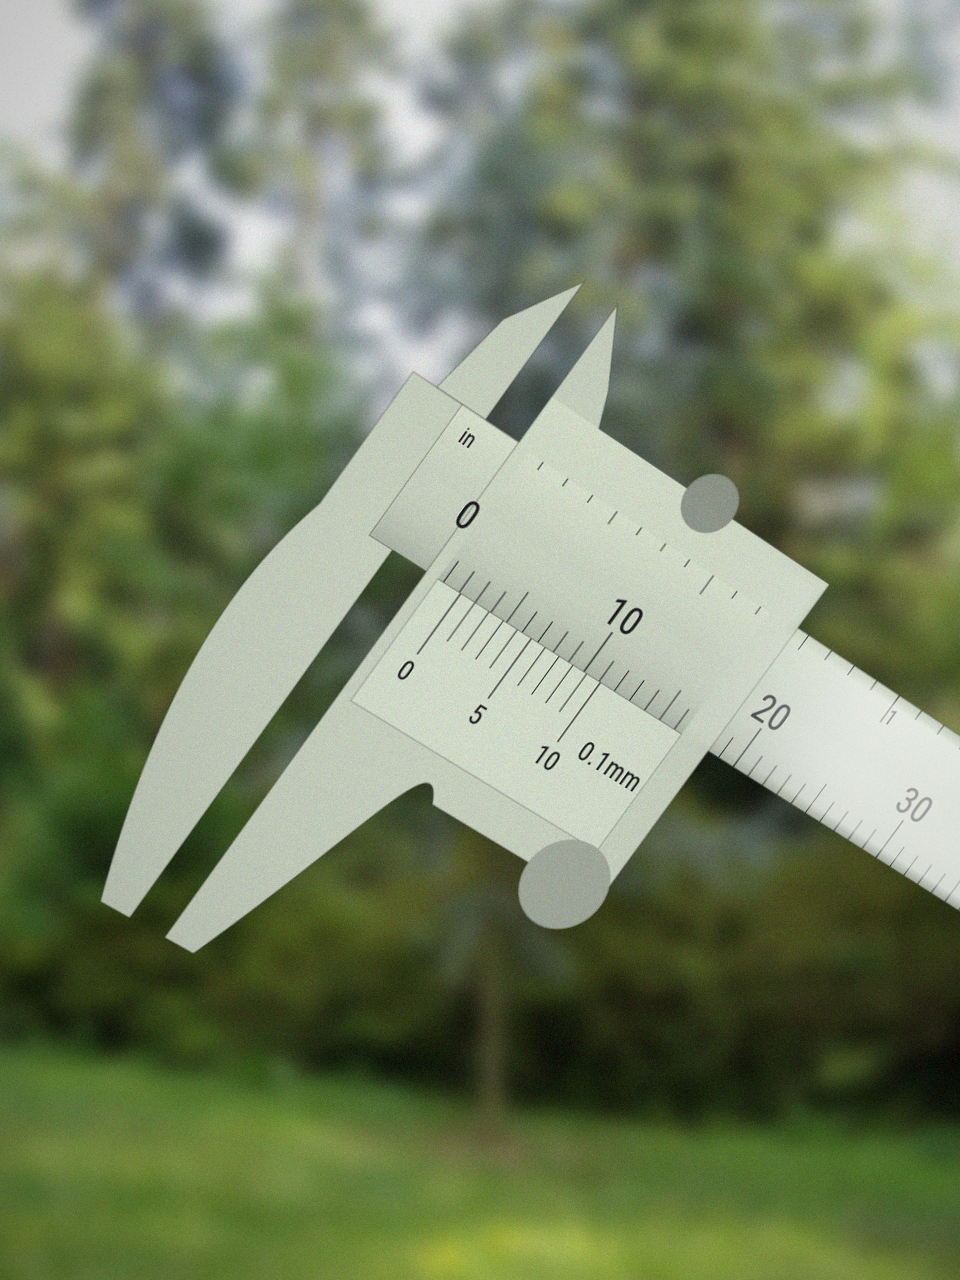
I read 2.1 mm
